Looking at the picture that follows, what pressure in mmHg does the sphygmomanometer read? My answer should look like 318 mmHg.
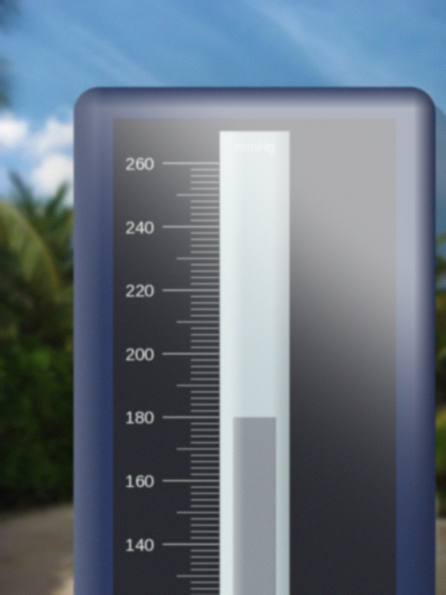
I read 180 mmHg
